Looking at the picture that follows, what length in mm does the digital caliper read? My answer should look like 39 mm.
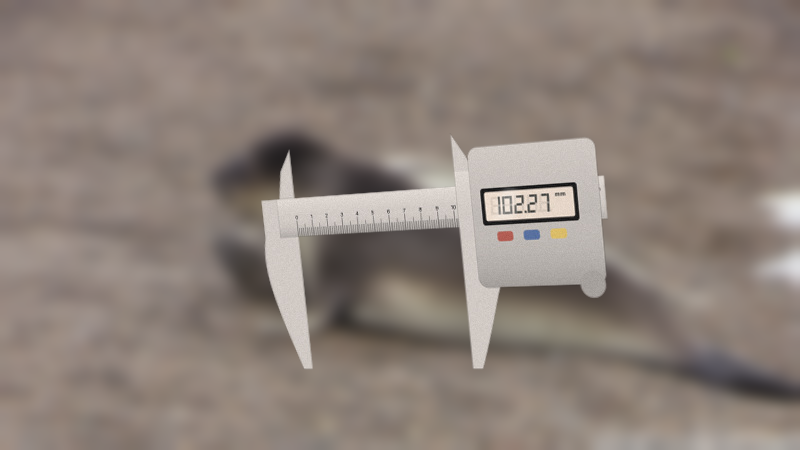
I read 102.27 mm
